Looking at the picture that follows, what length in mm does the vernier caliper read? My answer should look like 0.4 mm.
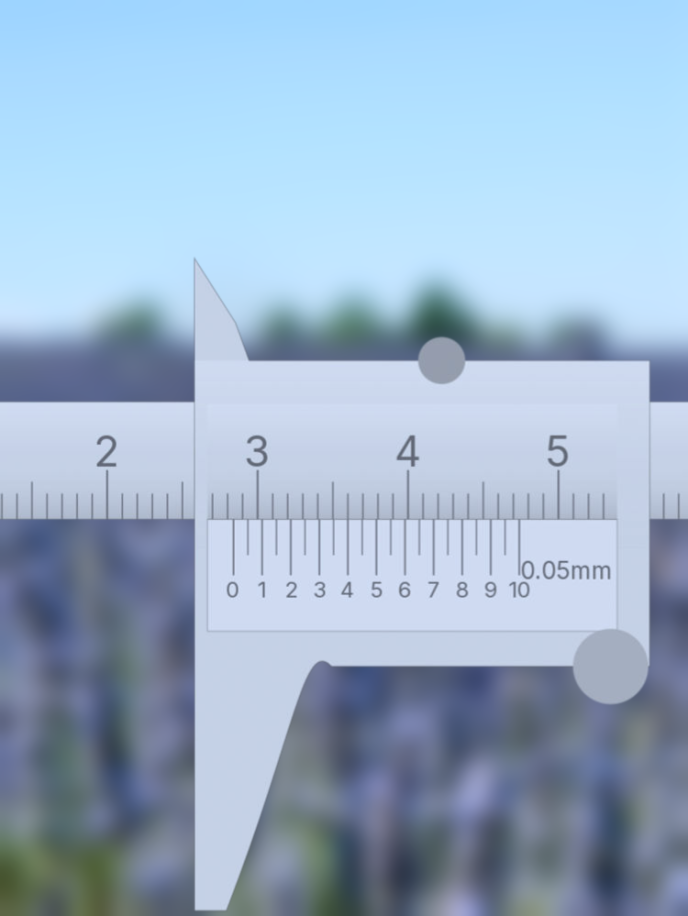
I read 28.4 mm
